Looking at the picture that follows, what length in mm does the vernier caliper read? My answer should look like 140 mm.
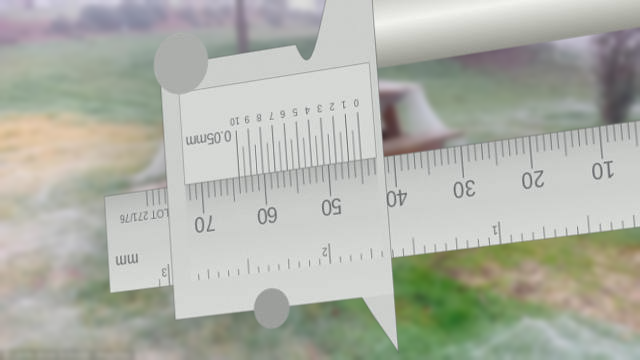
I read 45.0 mm
